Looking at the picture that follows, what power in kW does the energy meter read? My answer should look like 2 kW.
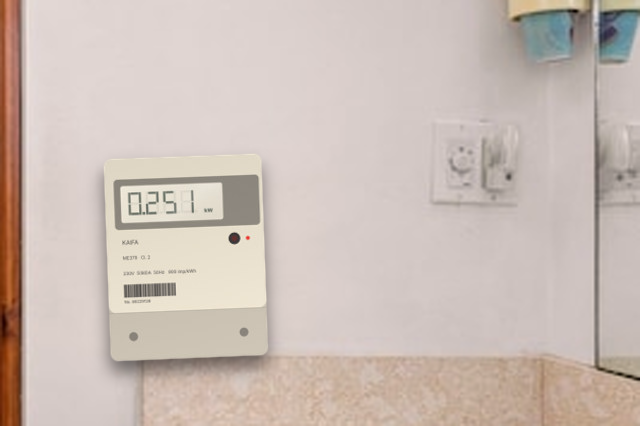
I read 0.251 kW
